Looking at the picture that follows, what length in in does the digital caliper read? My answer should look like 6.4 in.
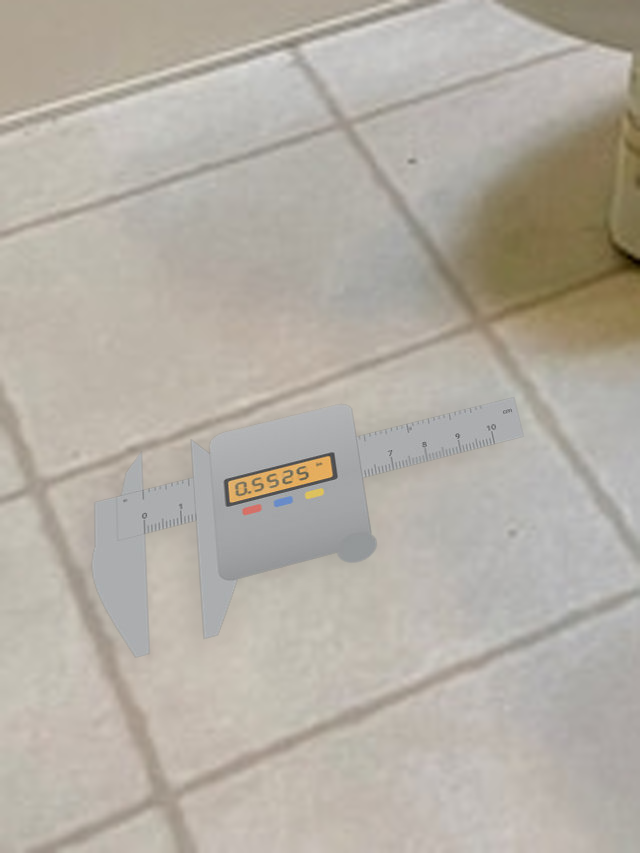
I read 0.5525 in
